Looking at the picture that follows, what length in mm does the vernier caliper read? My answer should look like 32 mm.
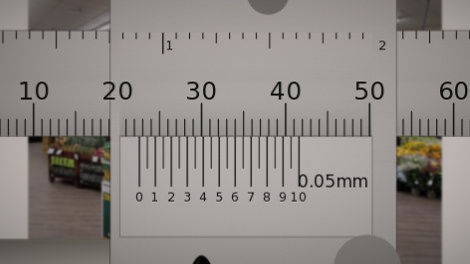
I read 22.6 mm
